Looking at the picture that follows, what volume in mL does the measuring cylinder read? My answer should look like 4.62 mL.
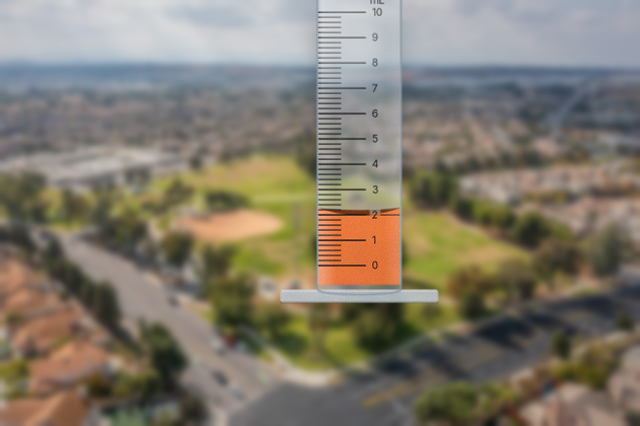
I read 2 mL
